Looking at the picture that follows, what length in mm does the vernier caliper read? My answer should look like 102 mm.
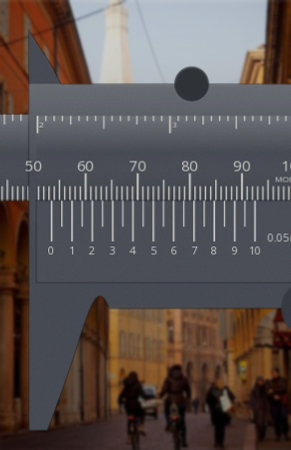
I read 53.5 mm
